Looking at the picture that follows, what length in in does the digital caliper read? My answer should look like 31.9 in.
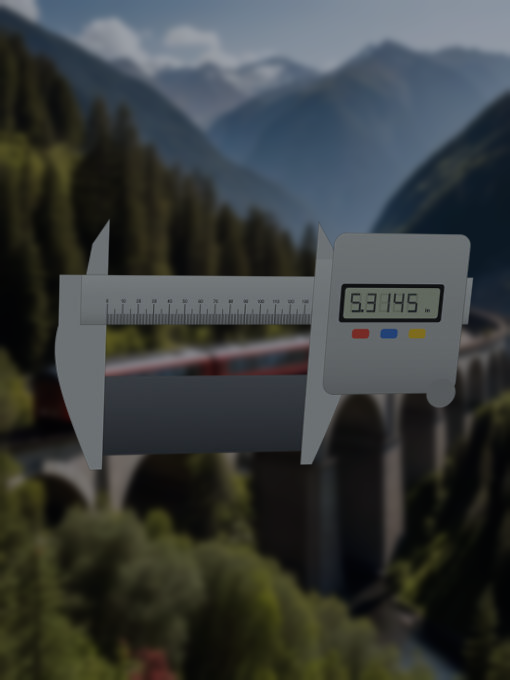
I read 5.3145 in
